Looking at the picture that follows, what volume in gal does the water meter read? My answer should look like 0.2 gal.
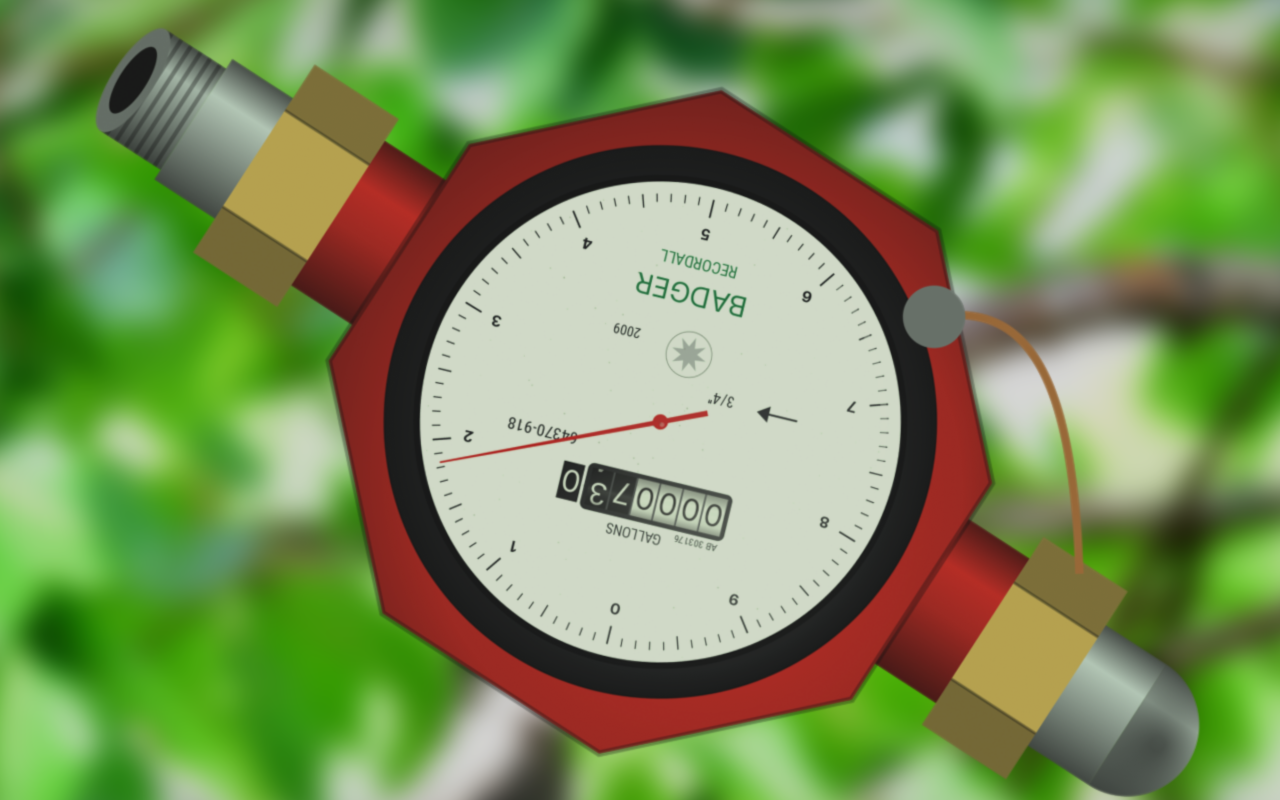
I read 731.8 gal
